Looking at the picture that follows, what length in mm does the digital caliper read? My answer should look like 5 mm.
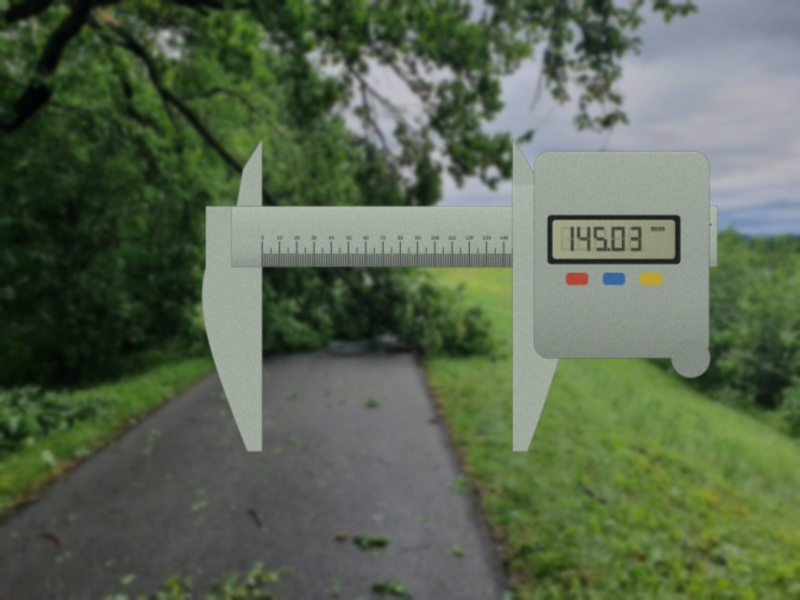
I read 145.03 mm
